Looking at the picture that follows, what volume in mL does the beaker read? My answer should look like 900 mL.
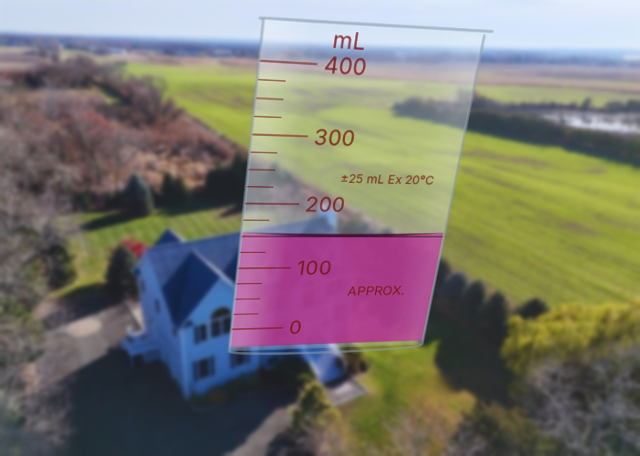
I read 150 mL
